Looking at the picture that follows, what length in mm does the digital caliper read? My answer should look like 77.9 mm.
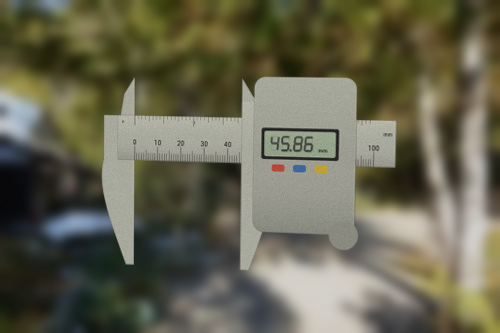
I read 45.86 mm
